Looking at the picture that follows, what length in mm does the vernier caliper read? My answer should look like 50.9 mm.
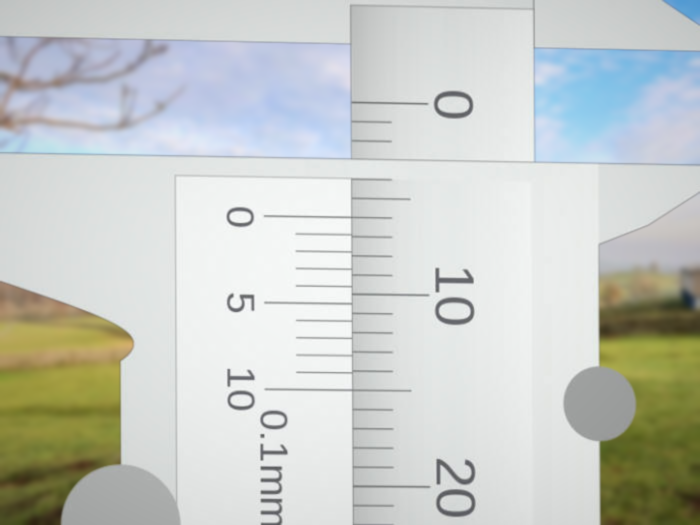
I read 6.0 mm
